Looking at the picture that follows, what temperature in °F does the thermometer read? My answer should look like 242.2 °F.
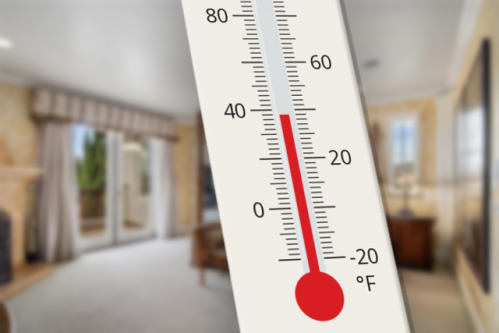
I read 38 °F
